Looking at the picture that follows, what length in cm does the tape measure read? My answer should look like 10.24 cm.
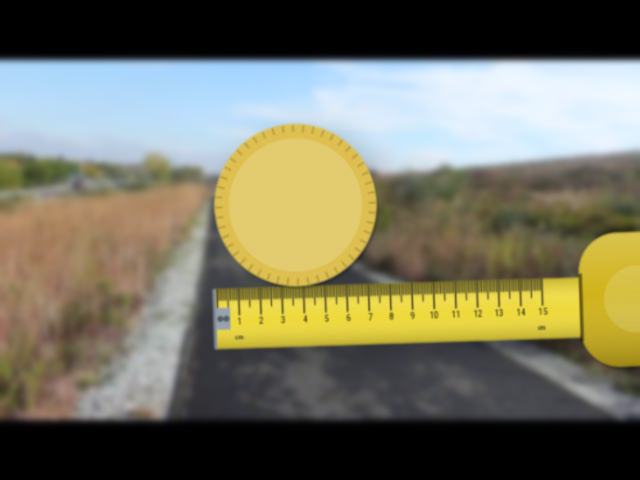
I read 7.5 cm
